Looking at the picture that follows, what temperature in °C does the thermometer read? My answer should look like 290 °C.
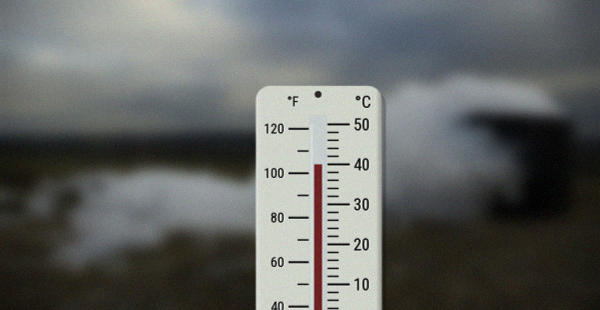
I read 40 °C
